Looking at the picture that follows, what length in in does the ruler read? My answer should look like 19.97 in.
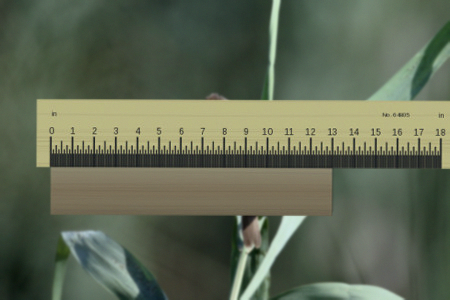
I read 13 in
